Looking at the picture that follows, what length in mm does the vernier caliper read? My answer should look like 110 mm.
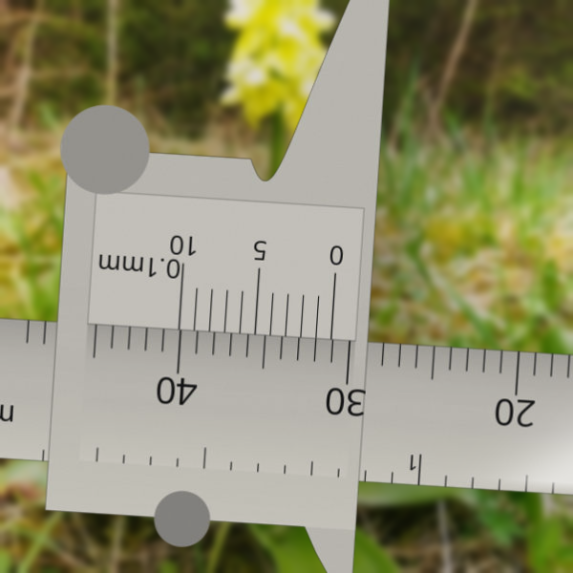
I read 31.1 mm
